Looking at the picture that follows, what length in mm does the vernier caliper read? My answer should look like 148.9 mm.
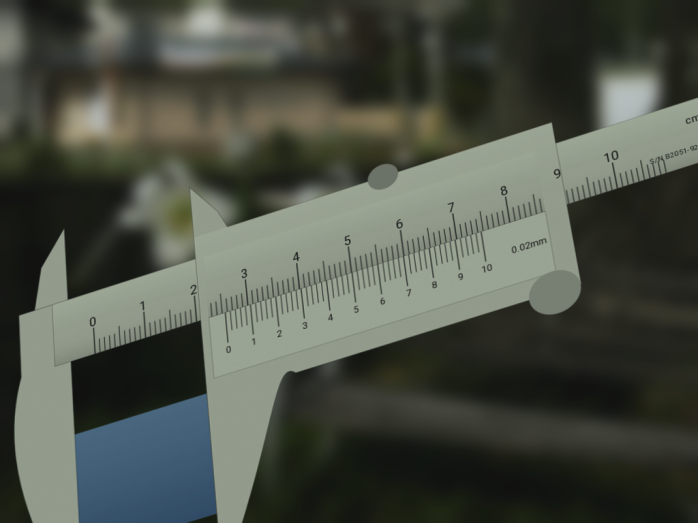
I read 25.6 mm
